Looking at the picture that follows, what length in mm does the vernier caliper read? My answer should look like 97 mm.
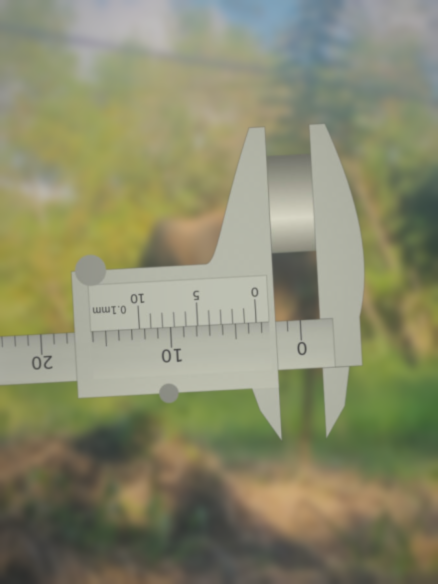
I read 3.4 mm
